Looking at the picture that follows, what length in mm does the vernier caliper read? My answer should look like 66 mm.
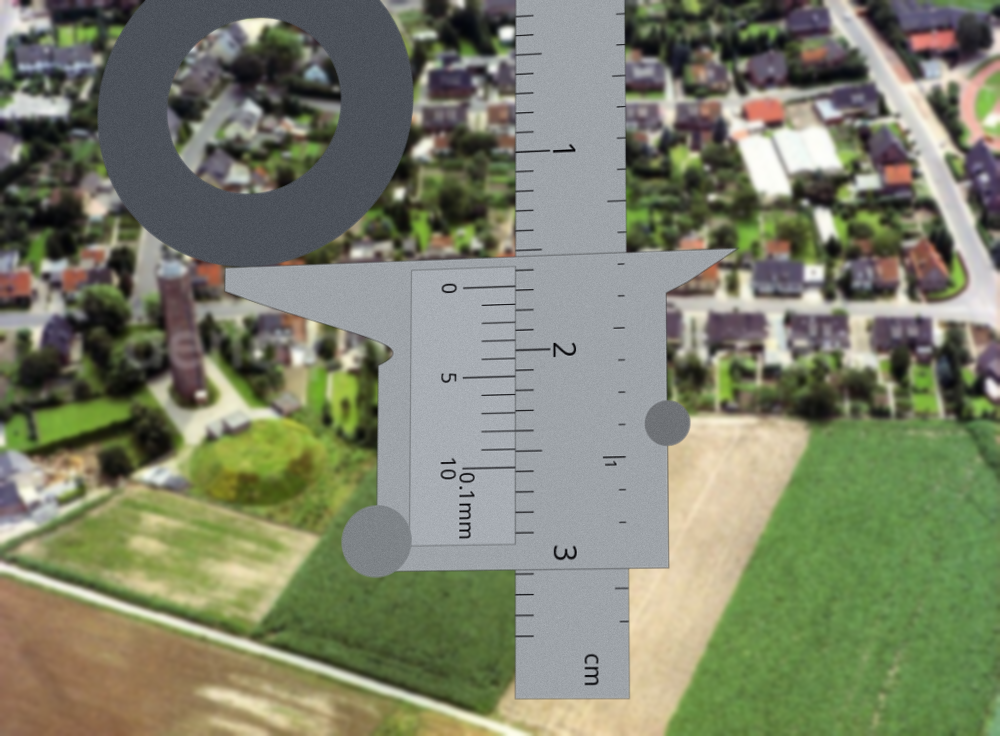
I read 16.8 mm
